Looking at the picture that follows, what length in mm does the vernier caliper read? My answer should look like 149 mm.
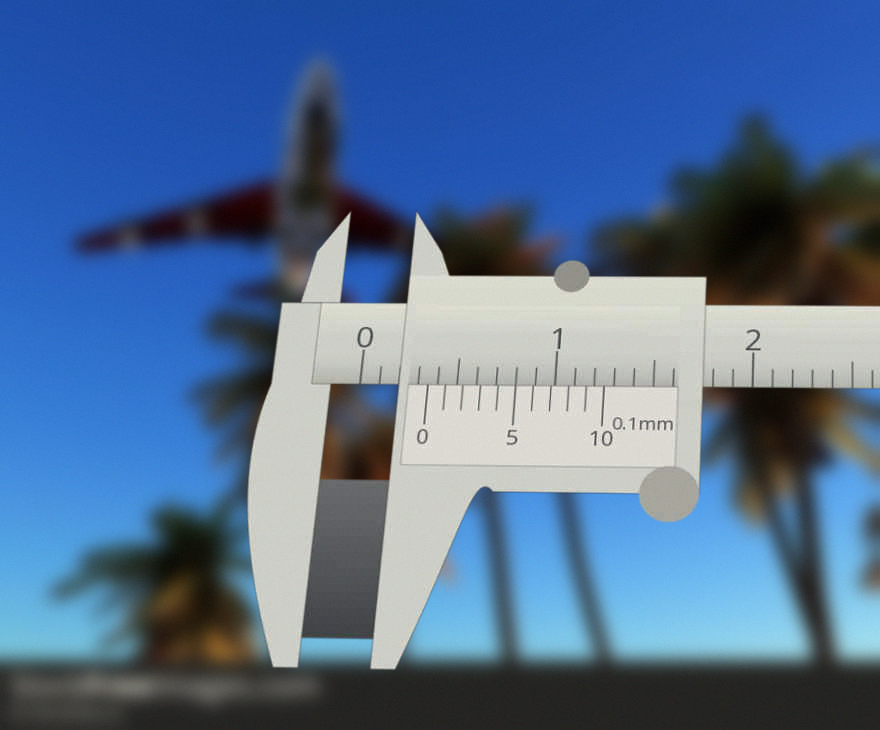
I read 3.5 mm
